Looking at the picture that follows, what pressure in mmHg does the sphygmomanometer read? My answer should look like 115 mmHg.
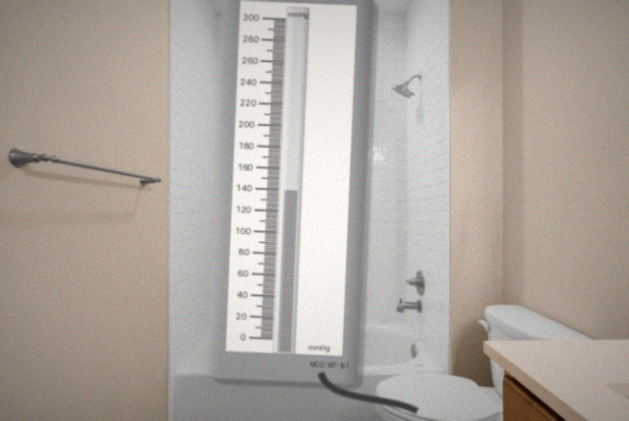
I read 140 mmHg
